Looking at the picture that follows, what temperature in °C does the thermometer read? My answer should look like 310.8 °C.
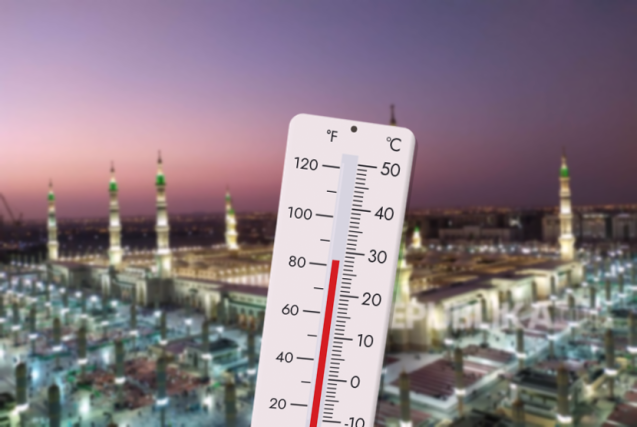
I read 28 °C
